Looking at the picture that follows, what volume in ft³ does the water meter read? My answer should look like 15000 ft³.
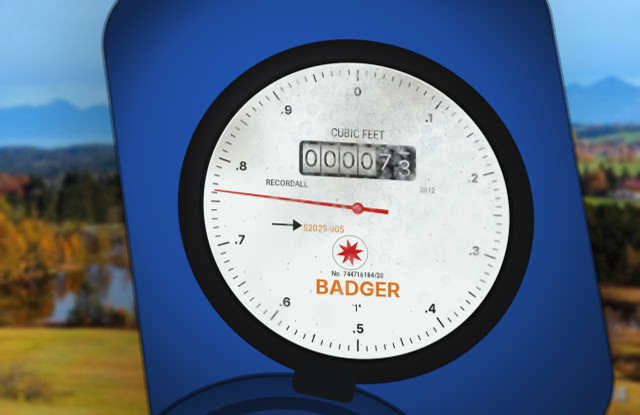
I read 72.76 ft³
